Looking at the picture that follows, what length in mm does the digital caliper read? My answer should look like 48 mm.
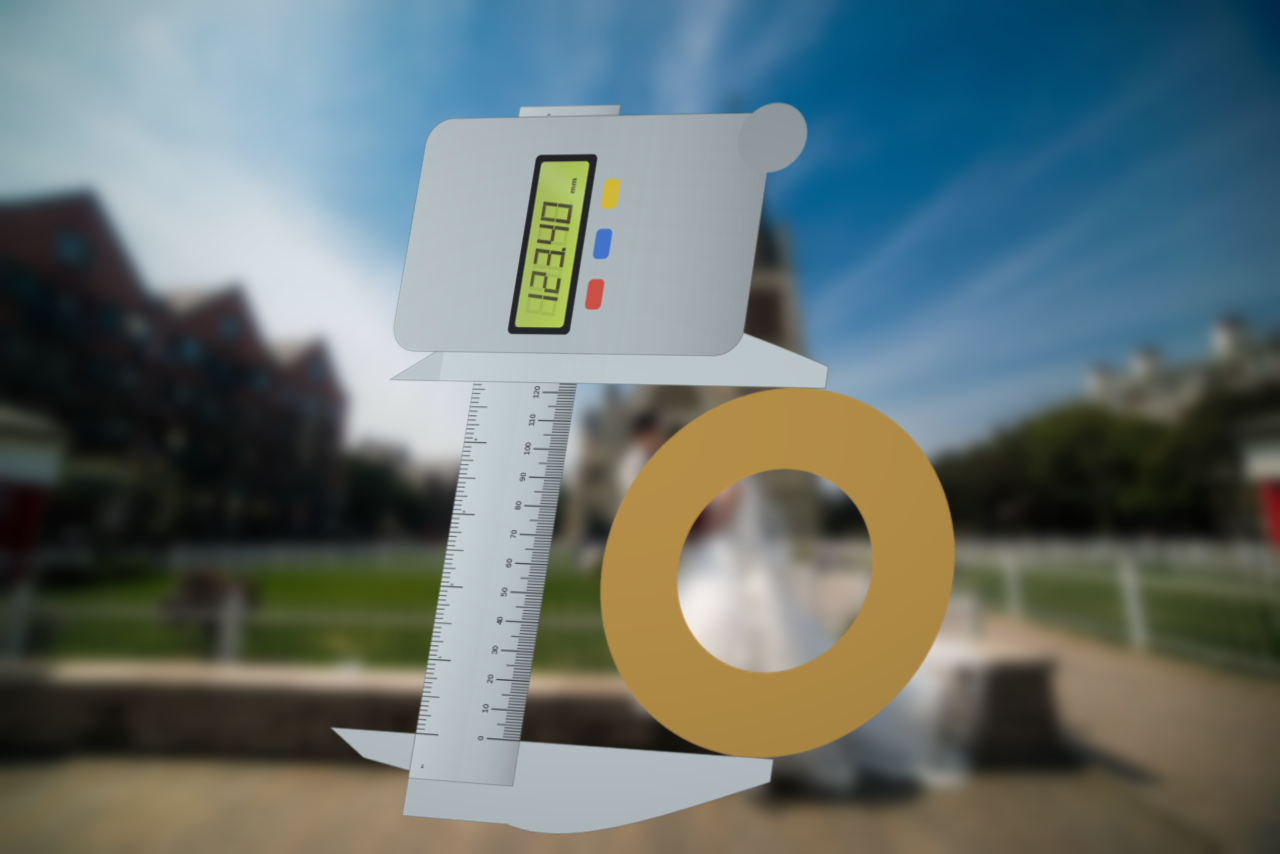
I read 123.40 mm
